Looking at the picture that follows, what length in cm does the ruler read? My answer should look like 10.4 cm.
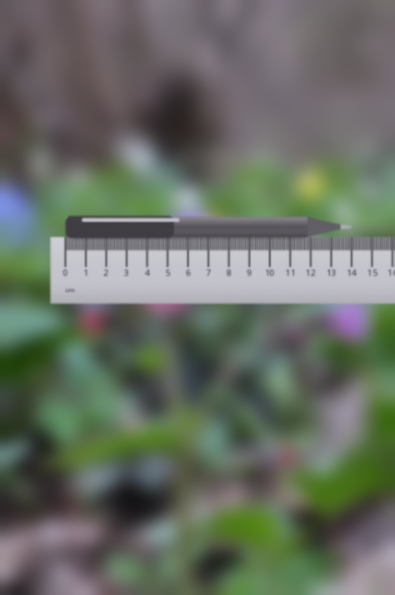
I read 14 cm
